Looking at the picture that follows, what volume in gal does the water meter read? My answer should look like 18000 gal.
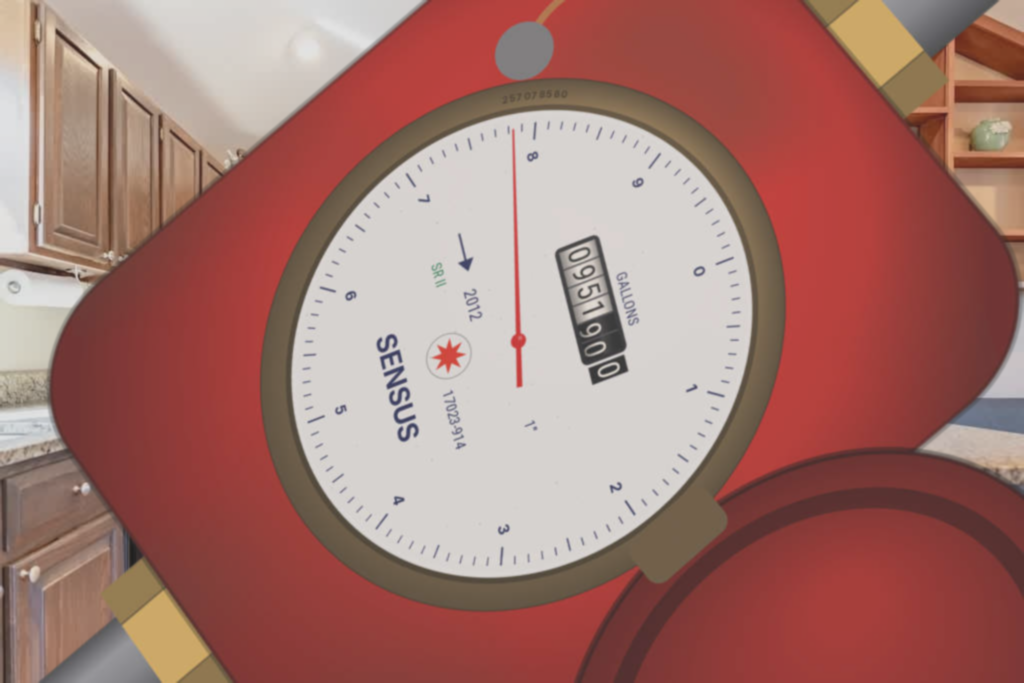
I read 951897.8 gal
